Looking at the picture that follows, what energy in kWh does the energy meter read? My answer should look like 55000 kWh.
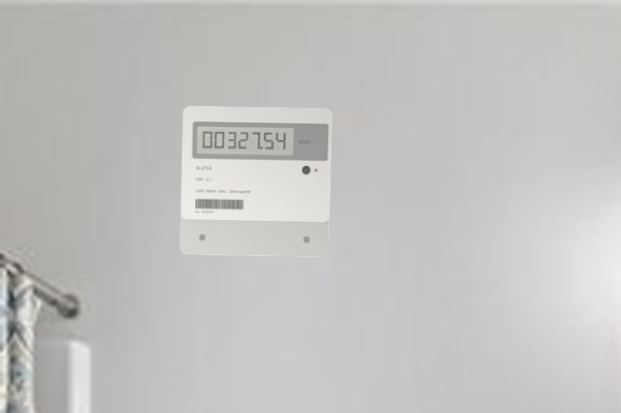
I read 327.54 kWh
